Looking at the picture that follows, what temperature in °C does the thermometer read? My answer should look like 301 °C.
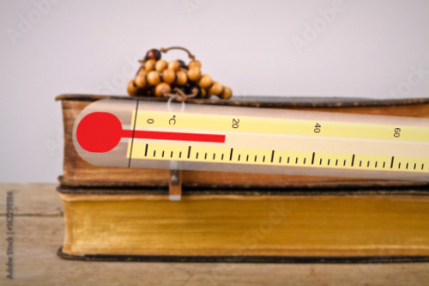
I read 18 °C
